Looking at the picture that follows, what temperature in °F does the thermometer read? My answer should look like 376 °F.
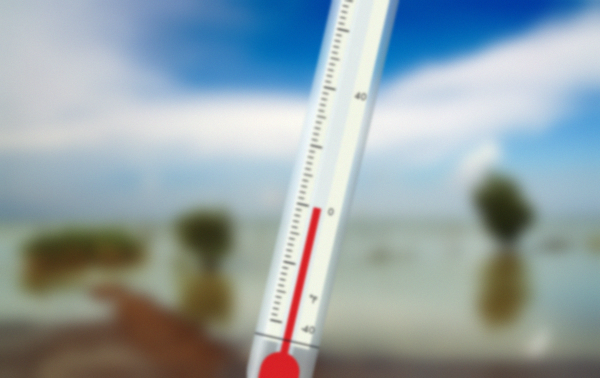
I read 0 °F
